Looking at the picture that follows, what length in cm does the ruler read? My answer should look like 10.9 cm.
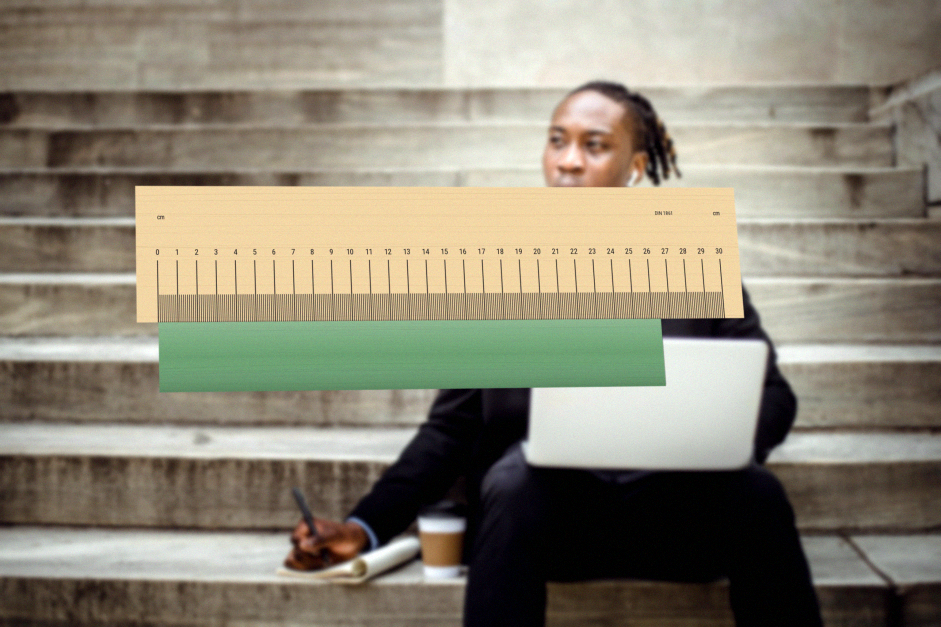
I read 26.5 cm
